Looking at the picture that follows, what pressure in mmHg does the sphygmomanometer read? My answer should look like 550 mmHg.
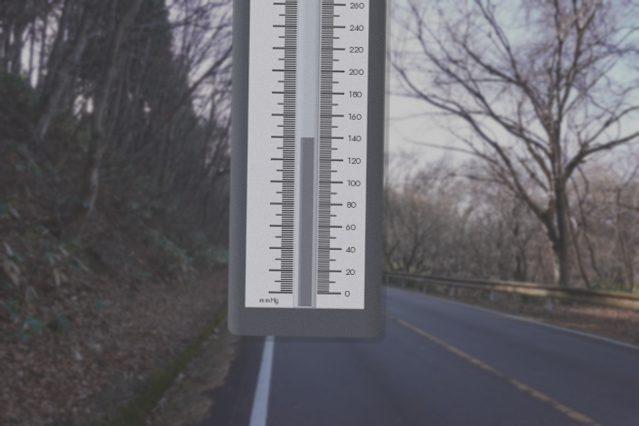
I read 140 mmHg
